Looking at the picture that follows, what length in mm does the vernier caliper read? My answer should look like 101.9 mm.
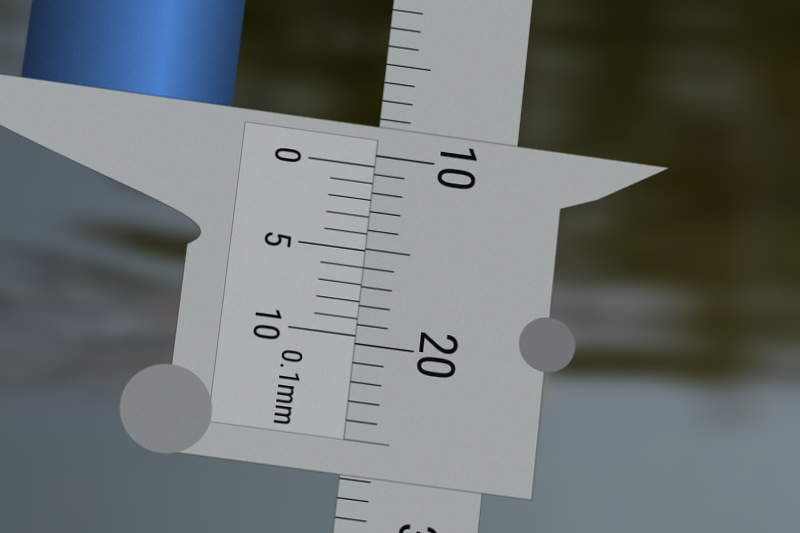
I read 10.6 mm
